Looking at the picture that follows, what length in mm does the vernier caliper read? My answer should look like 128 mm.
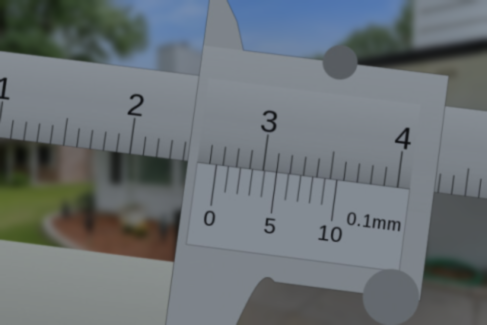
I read 26.5 mm
